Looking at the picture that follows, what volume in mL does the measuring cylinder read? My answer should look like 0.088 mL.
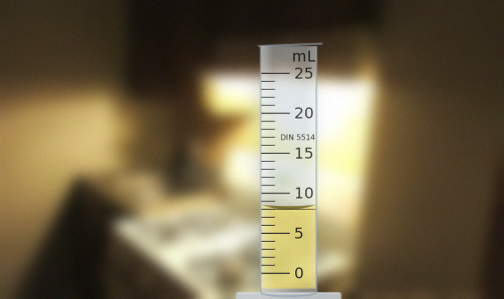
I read 8 mL
